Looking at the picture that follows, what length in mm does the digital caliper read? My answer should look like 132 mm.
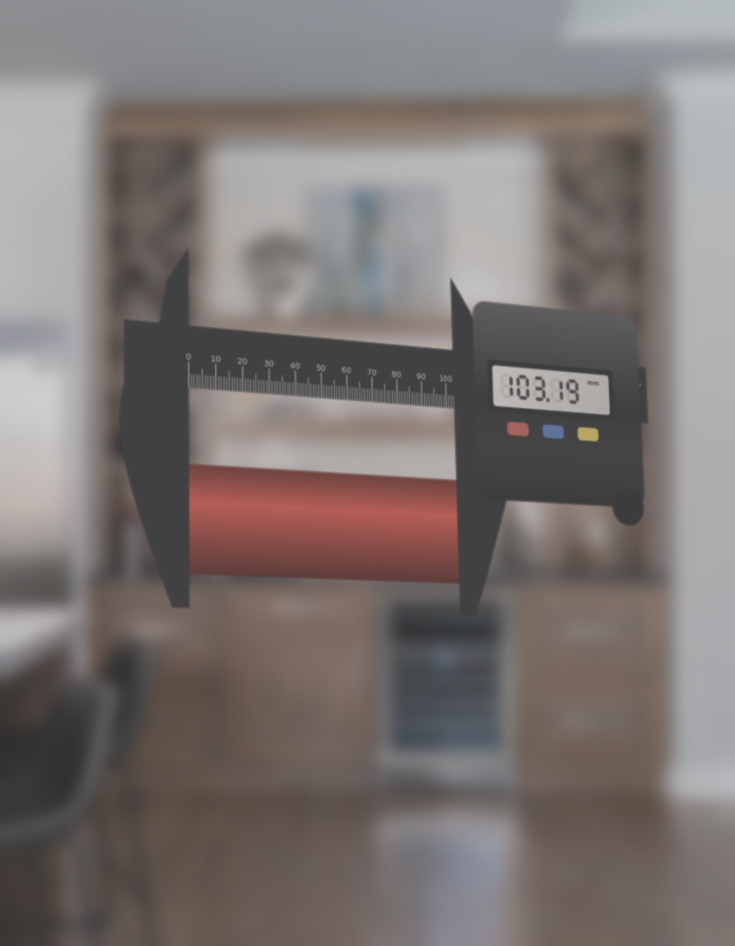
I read 103.19 mm
